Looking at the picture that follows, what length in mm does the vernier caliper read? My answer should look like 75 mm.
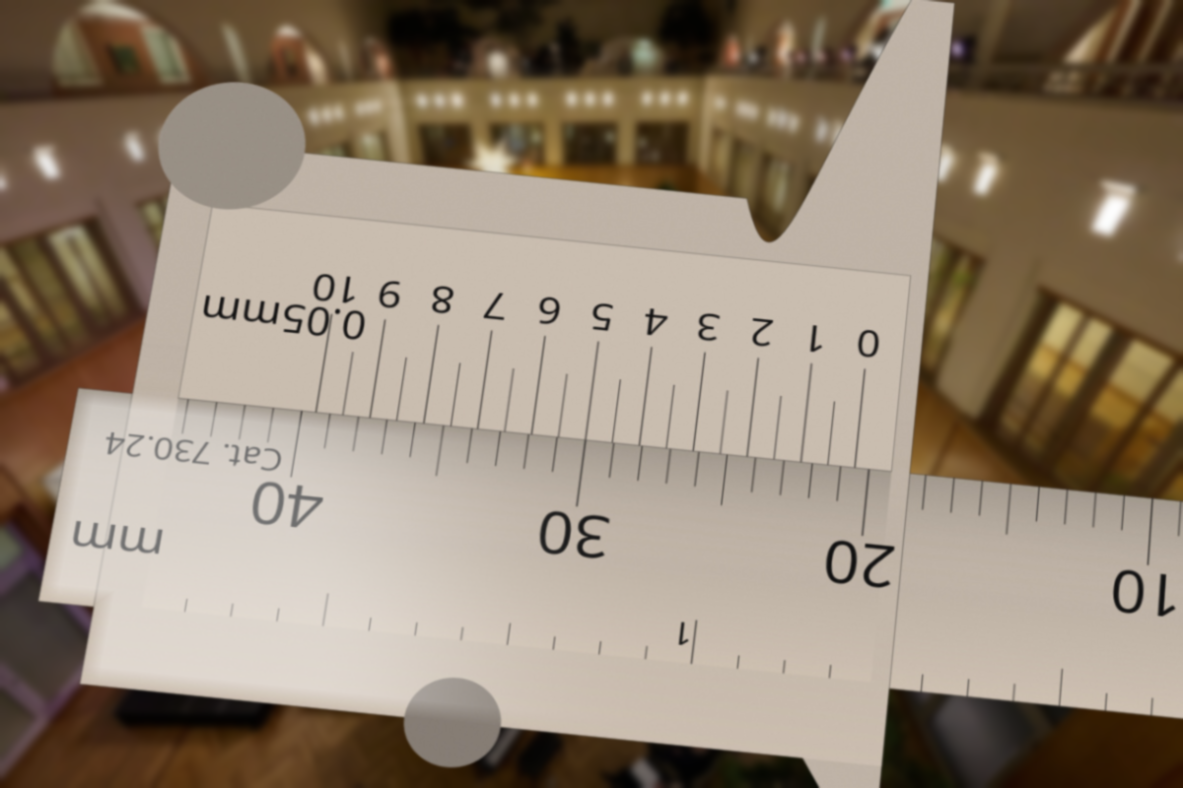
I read 20.50 mm
